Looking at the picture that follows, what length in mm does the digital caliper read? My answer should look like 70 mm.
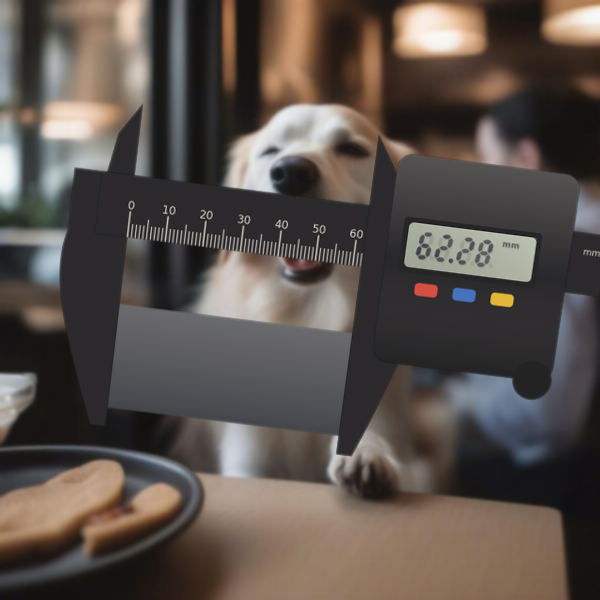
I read 62.28 mm
